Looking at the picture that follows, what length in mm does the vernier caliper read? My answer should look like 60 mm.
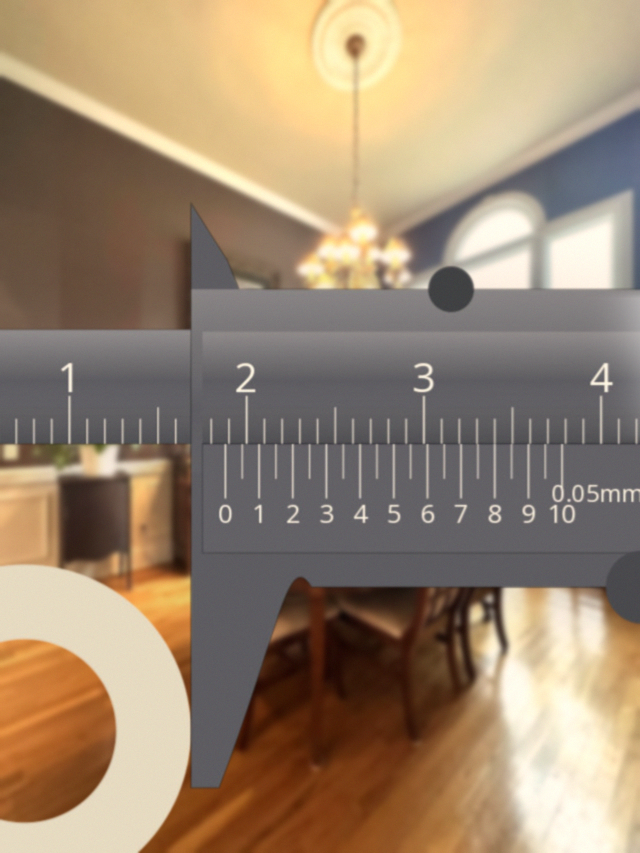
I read 18.8 mm
